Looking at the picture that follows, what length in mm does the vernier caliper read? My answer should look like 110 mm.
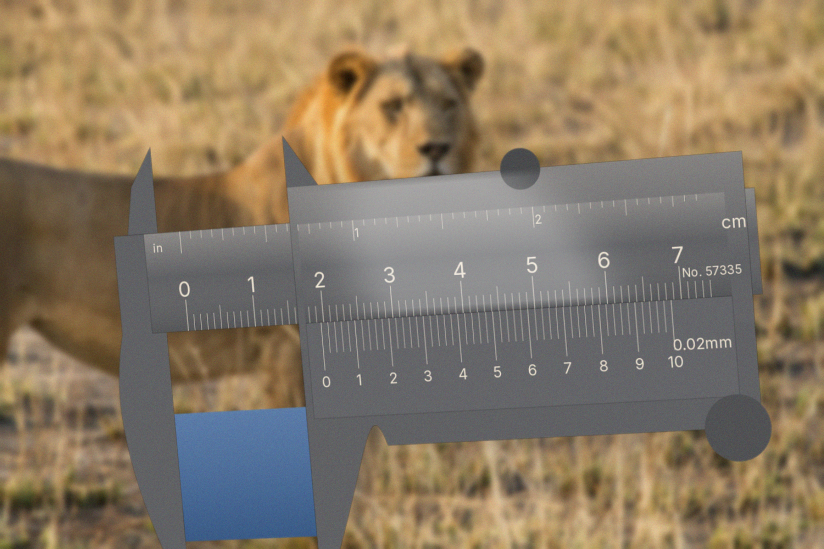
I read 19.6 mm
